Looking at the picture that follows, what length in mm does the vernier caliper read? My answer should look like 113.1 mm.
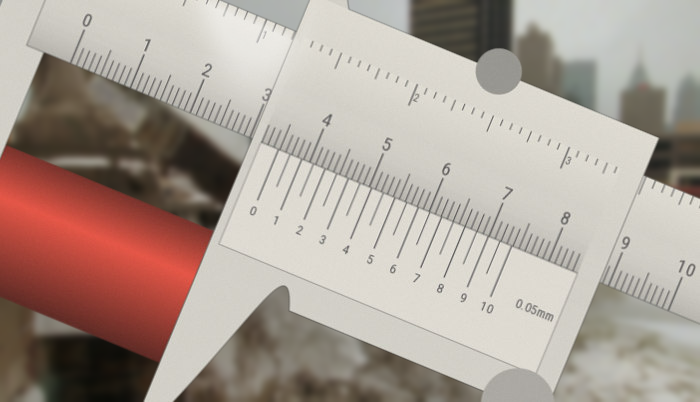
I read 34.8 mm
